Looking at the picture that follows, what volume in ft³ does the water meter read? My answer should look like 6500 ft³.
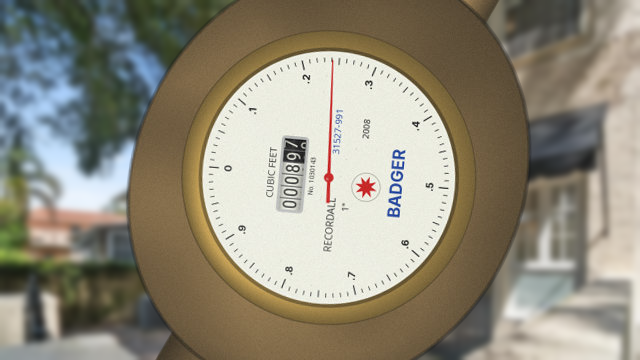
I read 897.24 ft³
